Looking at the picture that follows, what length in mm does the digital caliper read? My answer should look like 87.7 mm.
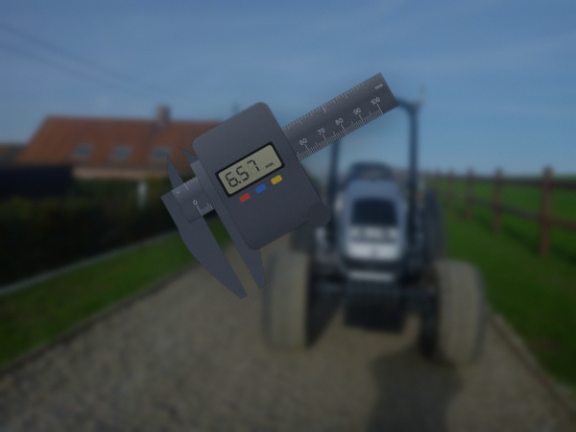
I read 6.57 mm
